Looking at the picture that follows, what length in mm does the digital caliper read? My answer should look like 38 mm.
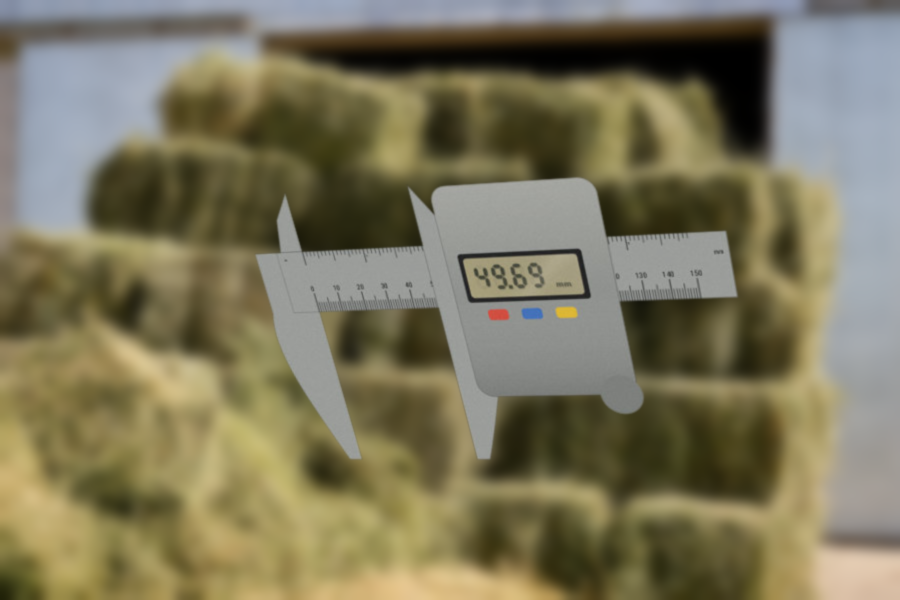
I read 49.69 mm
